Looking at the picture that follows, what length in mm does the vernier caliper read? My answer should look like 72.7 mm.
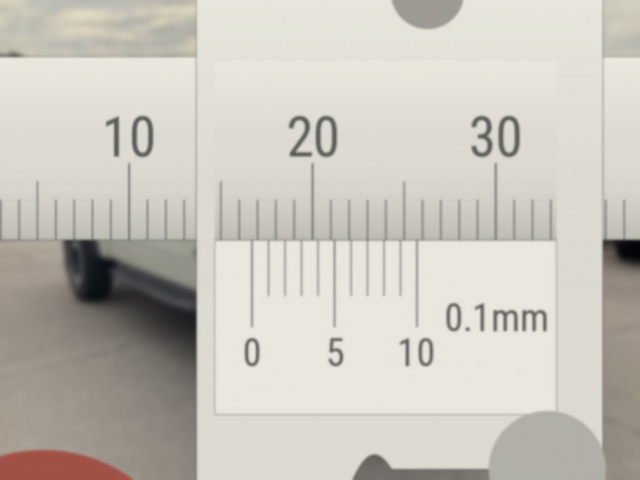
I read 16.7 mm
